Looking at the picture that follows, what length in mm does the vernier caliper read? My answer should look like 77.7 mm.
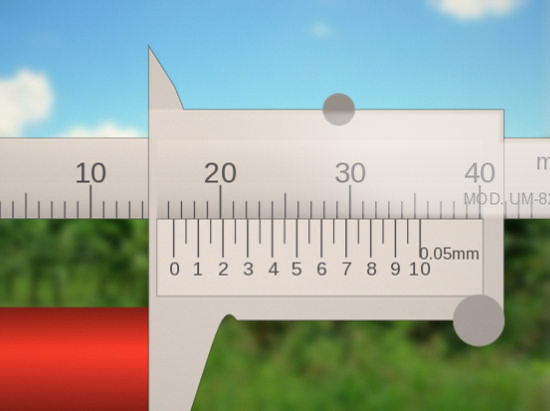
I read 16.4 mm
